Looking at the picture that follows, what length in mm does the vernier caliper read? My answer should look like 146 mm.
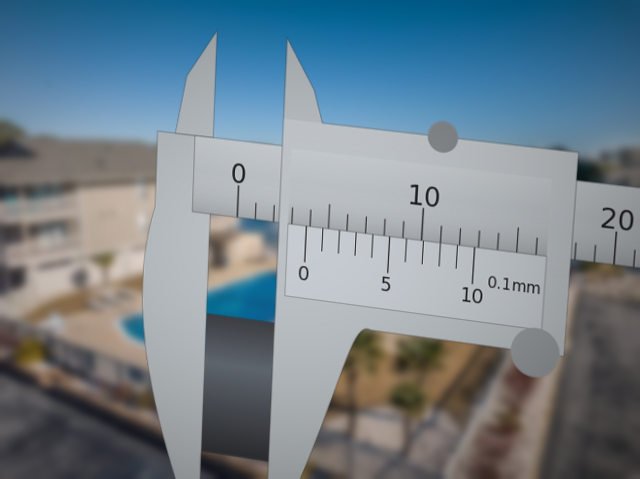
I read 3.8 mm
